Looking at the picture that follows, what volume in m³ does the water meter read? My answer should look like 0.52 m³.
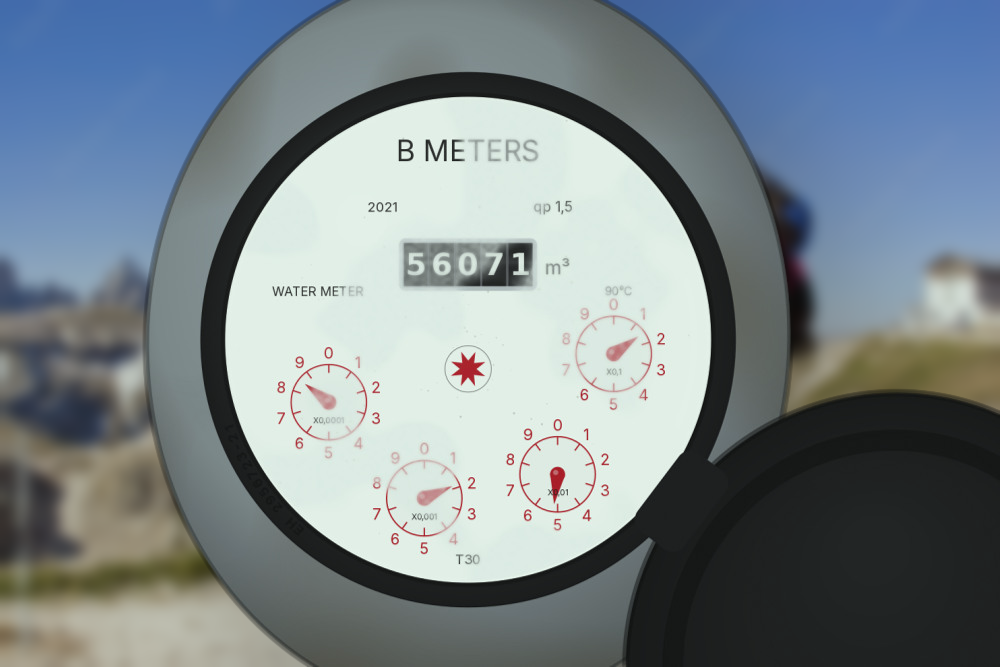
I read 56071.1518 m³
